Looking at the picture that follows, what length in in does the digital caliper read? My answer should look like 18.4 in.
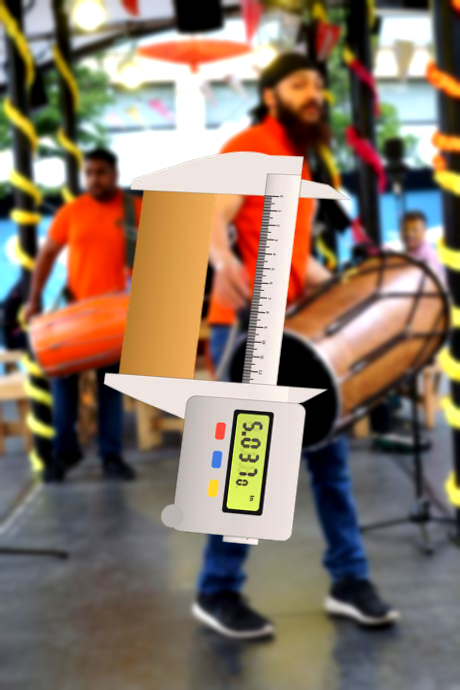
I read 5.0370 in
